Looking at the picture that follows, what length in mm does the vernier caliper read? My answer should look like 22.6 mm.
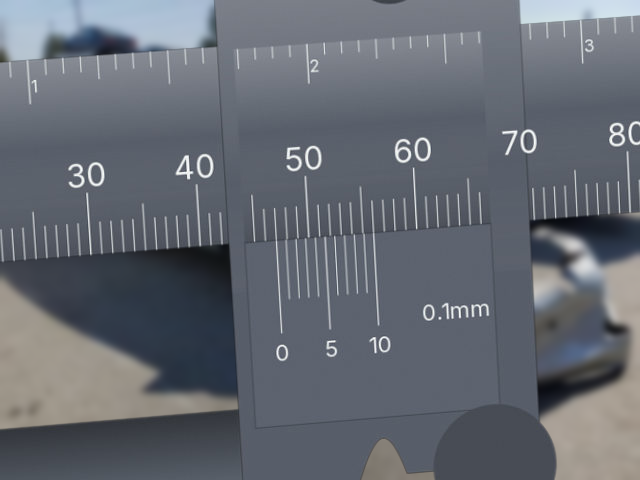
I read 47.0 mm
